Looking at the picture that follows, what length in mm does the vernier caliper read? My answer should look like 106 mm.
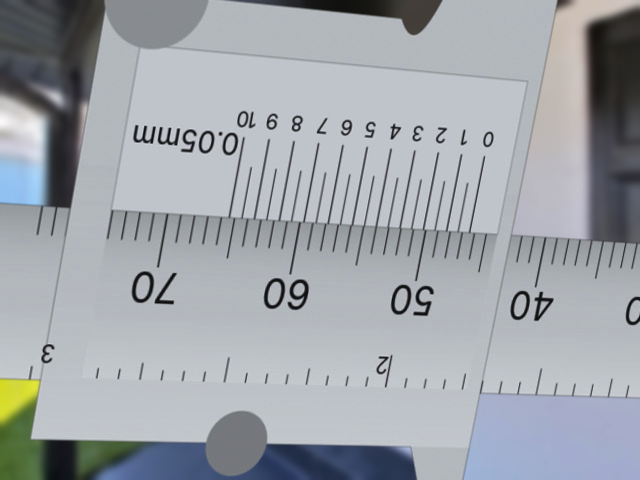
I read 46.4 mm
